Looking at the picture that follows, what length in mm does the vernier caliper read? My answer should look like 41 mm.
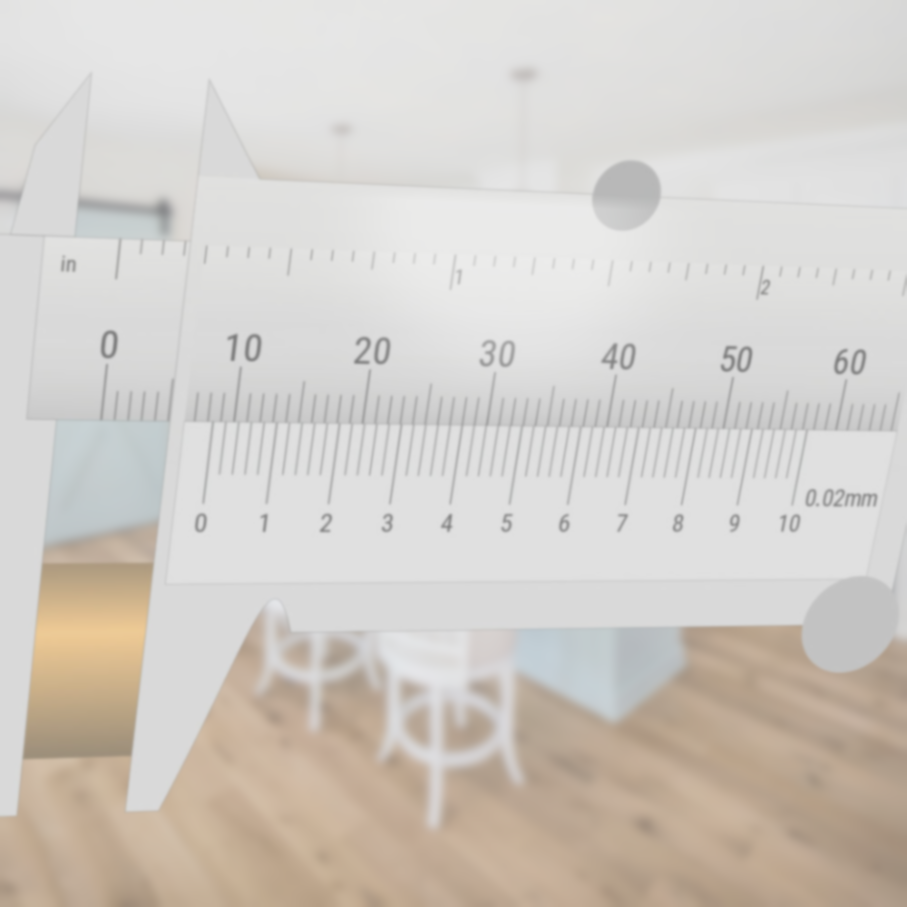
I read 8.4 mm
